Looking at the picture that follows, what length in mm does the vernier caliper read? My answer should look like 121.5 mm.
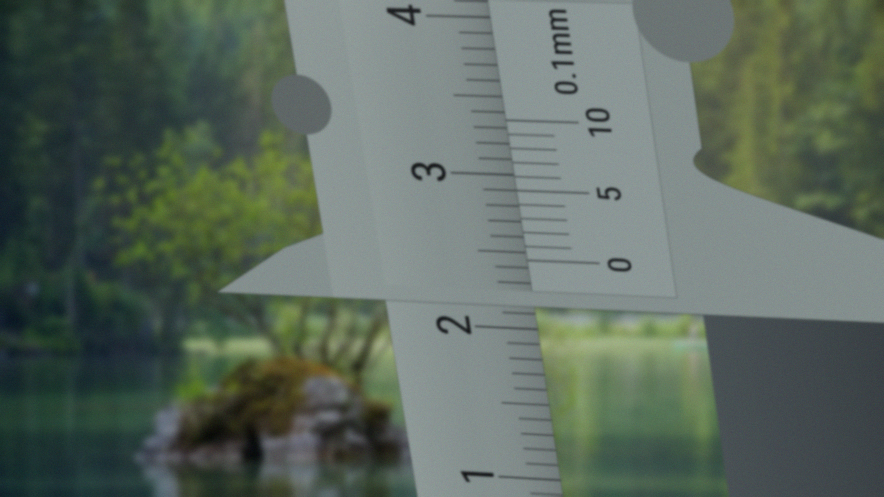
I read 24.5 mm
